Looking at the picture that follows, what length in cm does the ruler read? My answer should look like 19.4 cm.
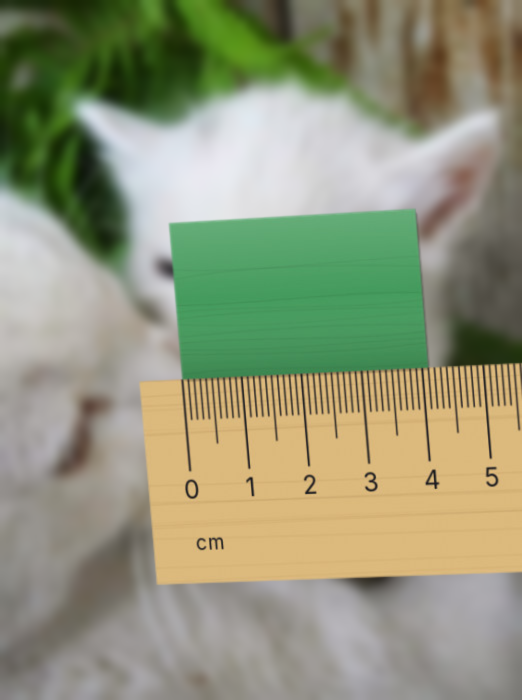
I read 4.1 cm
